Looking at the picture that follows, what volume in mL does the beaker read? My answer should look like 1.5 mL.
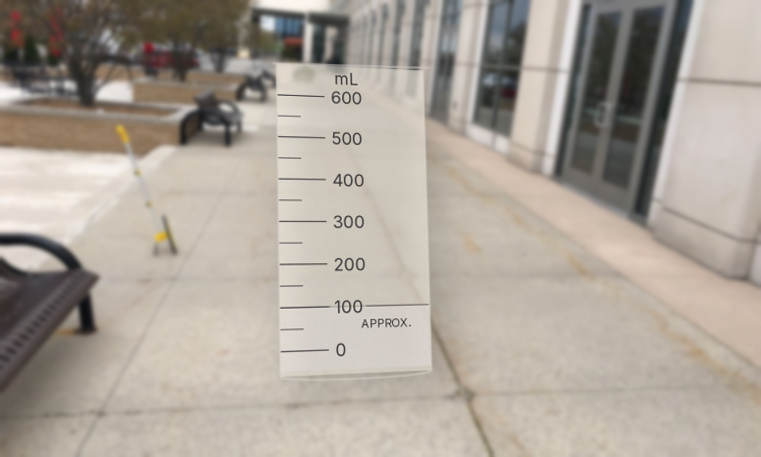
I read 100 mL
